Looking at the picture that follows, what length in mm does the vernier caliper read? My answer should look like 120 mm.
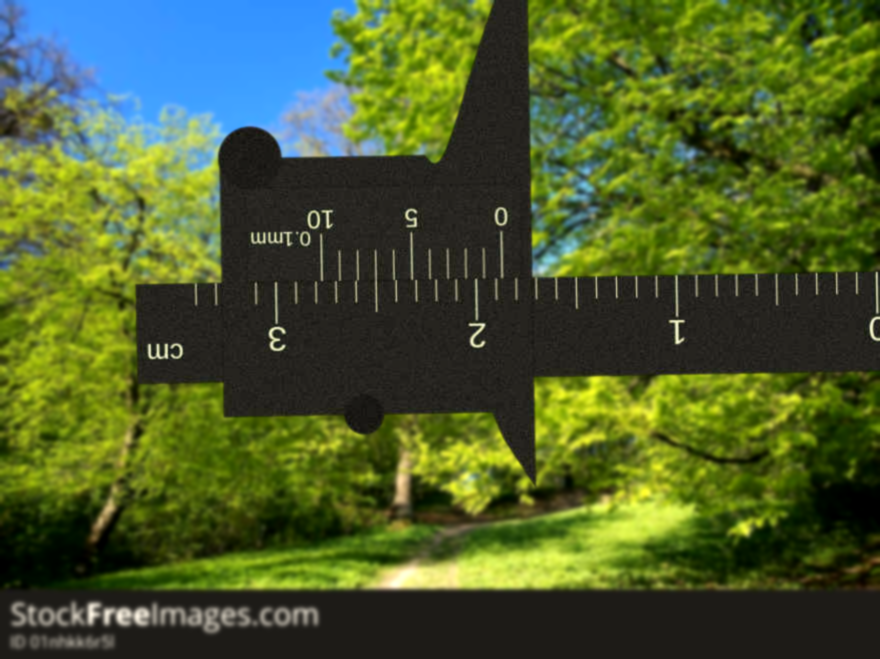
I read 18.7 mm
